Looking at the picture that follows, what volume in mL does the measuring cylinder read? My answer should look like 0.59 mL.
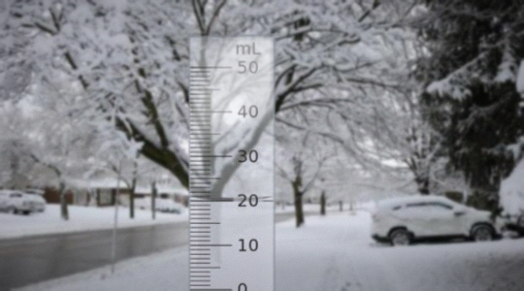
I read 20 mL
